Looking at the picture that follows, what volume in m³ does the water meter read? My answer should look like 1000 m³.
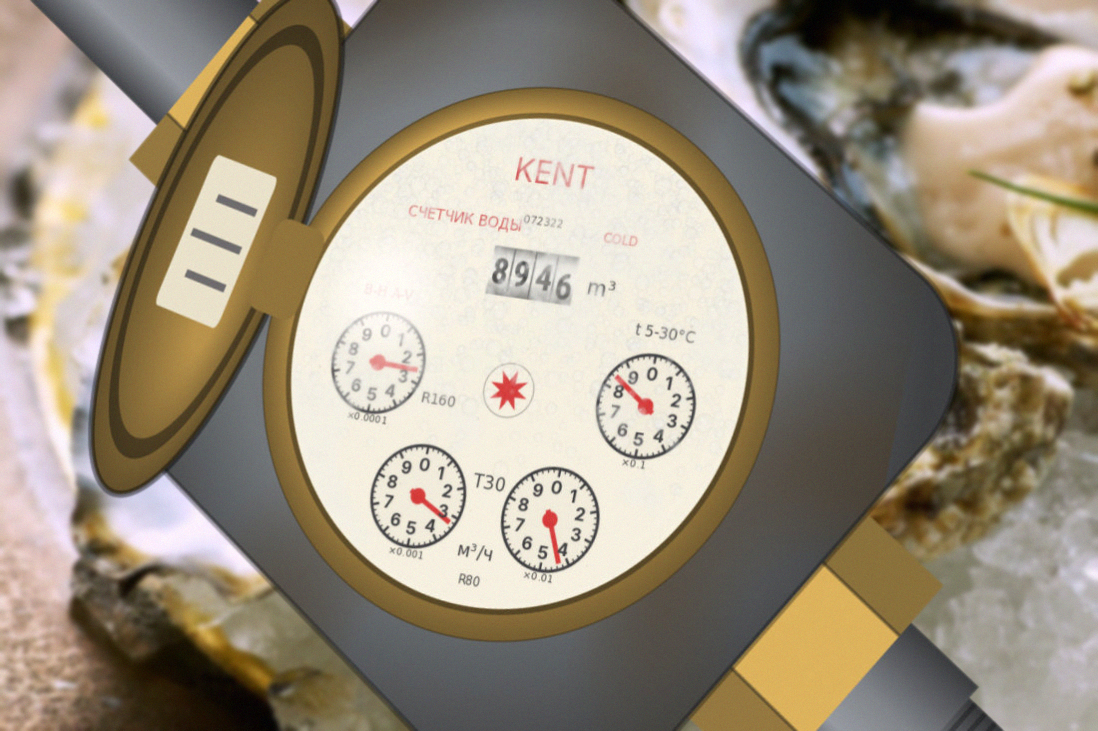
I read 8945.8432 m³
